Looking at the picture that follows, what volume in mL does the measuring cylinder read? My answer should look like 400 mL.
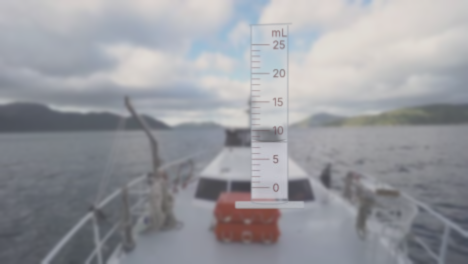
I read 8 mL
